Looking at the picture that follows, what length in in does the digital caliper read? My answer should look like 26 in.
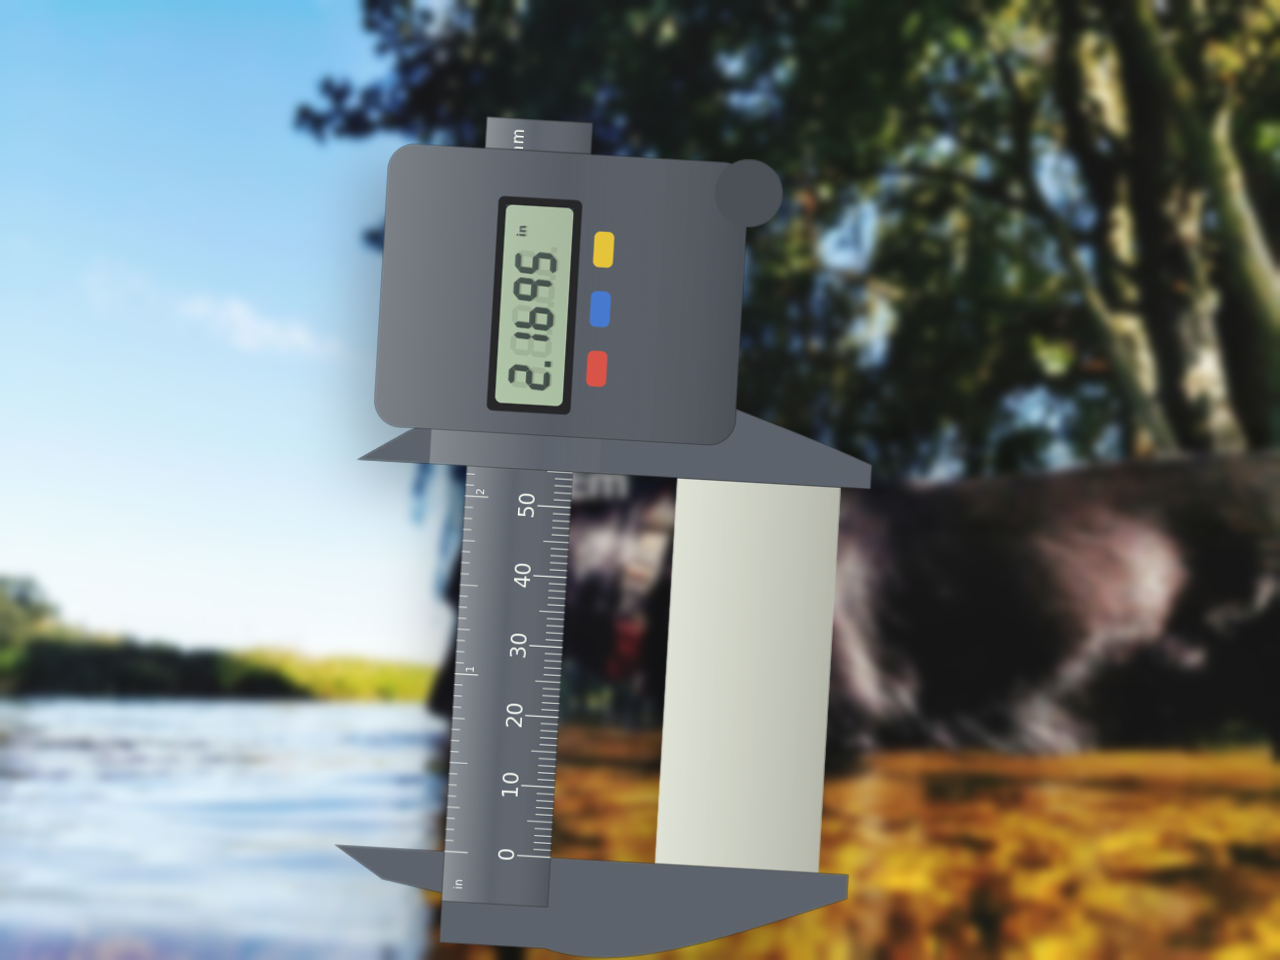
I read 2.1695 in
